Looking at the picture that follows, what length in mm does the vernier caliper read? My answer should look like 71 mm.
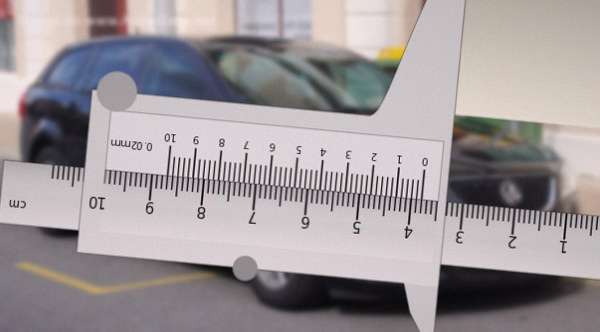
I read 38.0 mm
